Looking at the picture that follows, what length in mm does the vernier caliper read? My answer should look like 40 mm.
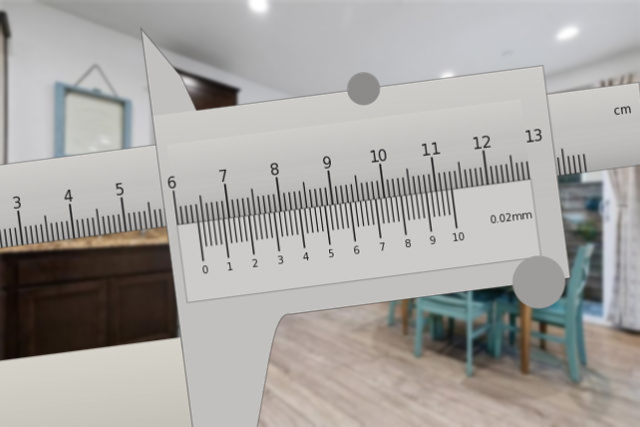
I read 64.0 mm
